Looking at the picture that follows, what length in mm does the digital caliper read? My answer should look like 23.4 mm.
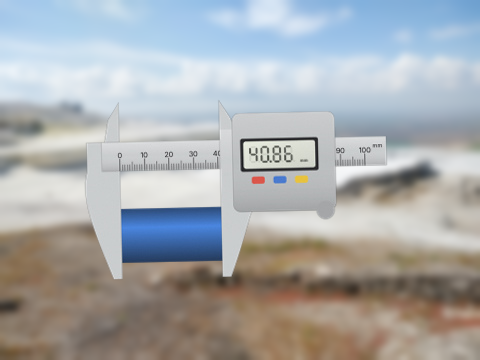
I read 40.86 mm
